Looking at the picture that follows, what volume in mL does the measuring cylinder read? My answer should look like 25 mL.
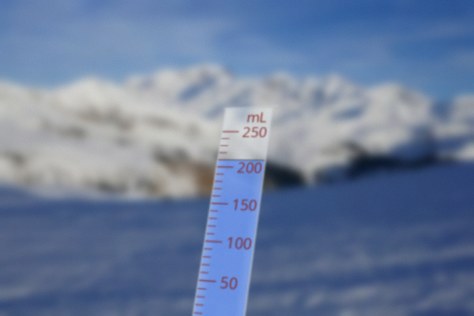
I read 210 mL
